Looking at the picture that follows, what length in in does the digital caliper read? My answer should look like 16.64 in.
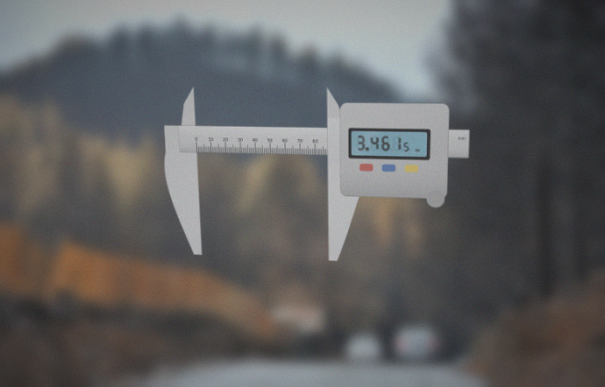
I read 3.4615 in
